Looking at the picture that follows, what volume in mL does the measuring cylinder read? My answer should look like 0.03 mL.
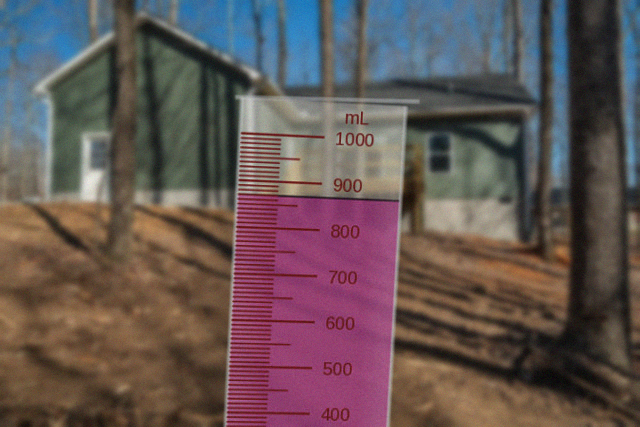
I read 870 mL
